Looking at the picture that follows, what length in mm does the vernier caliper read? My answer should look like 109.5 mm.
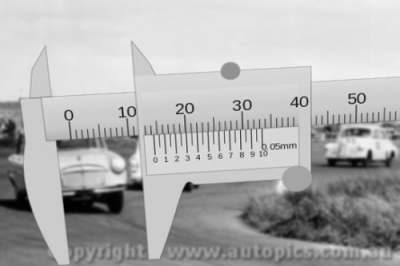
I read 14.4 mm
